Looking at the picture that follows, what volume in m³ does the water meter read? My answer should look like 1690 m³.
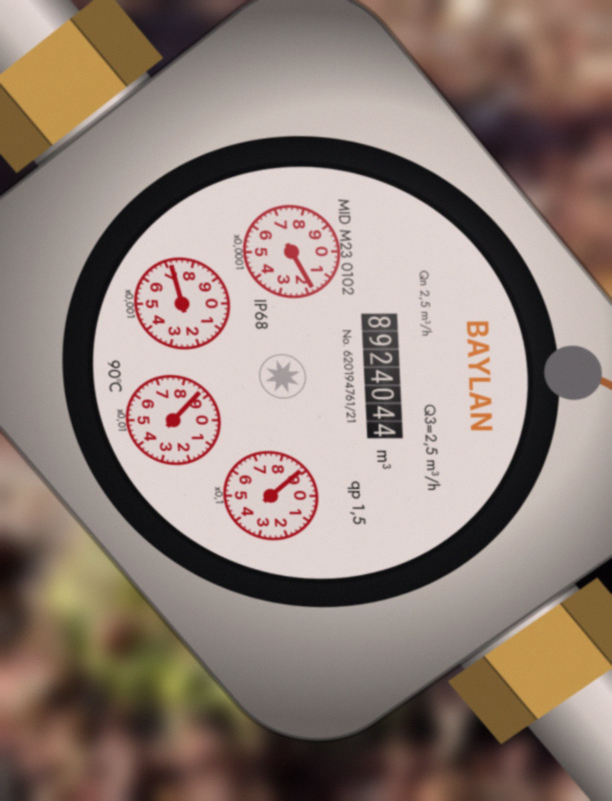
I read 8924044.8871 m³
